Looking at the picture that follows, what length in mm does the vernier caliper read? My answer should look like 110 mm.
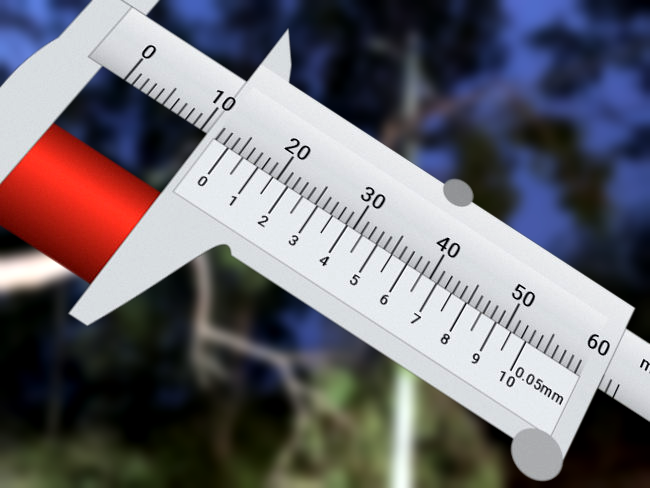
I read 13.6 mm
